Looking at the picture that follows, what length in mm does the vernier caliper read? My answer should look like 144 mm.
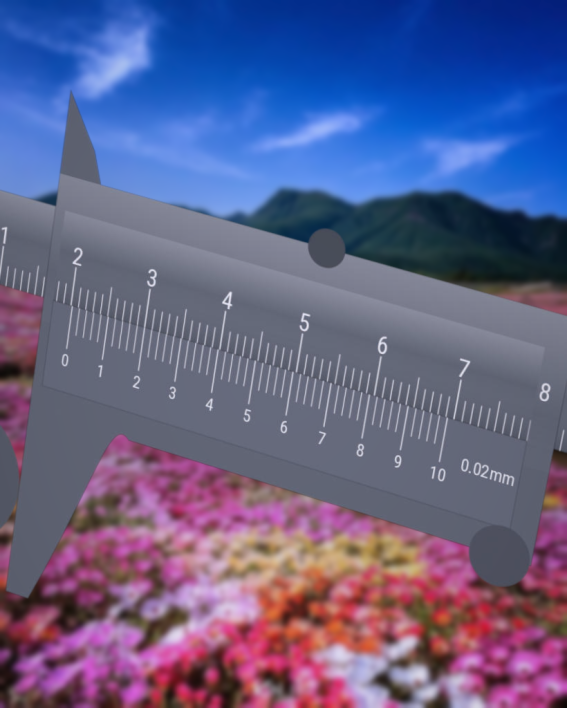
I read 20.2 mm
